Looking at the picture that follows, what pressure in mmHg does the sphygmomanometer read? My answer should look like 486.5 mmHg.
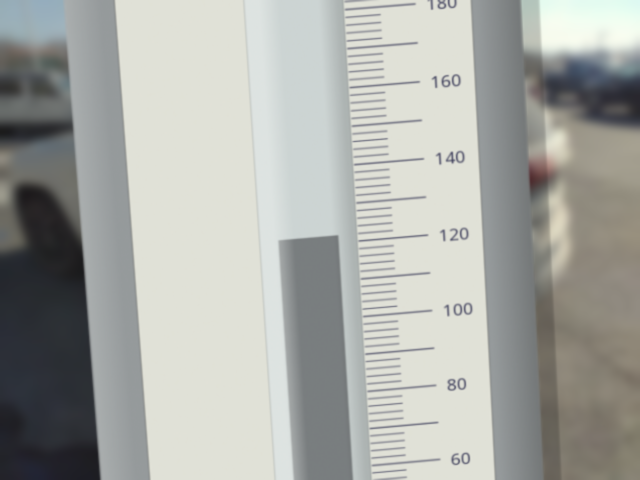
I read 122 mmHg
